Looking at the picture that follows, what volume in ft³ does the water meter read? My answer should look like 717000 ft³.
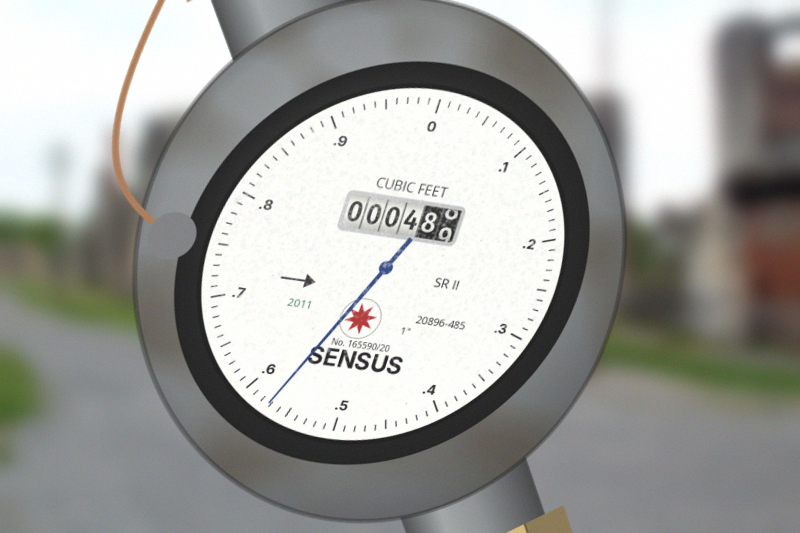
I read 488.57 ft³
